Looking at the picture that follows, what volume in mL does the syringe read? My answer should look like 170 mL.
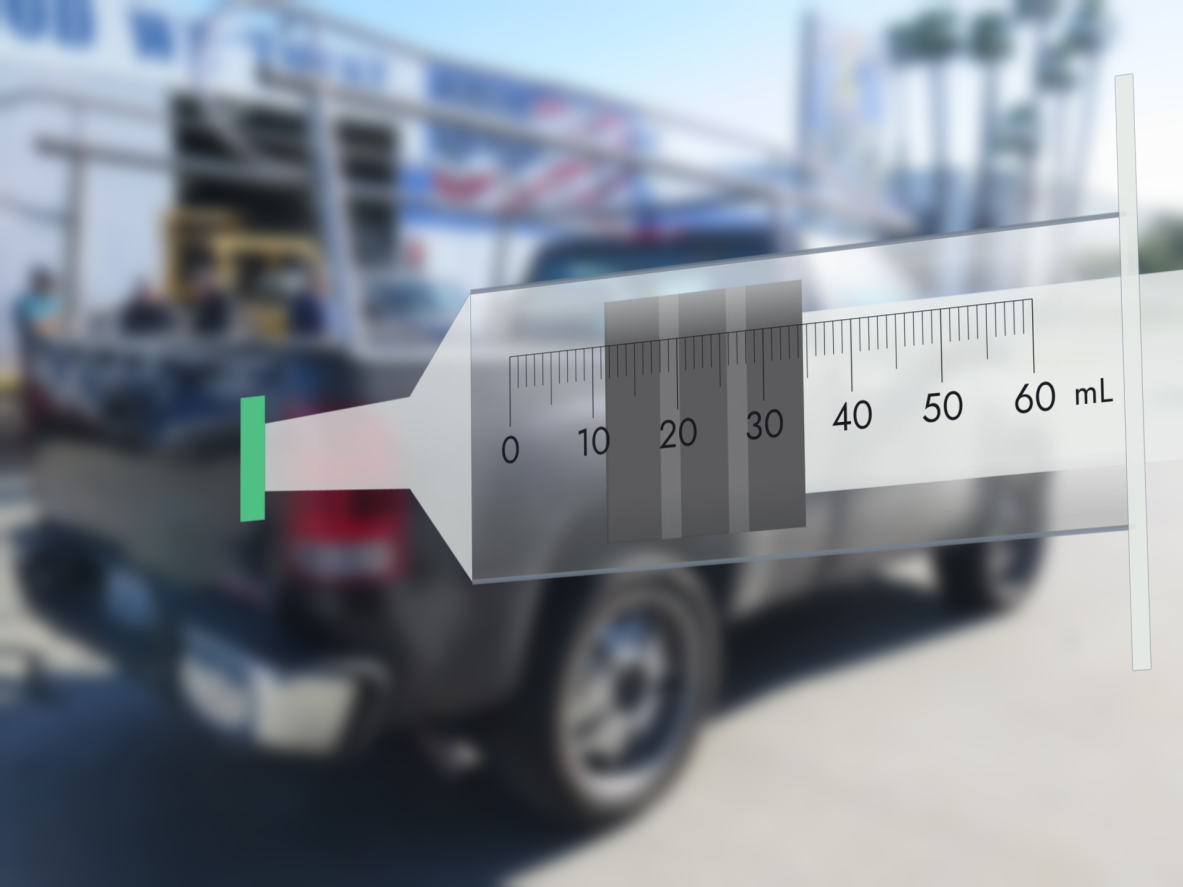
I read 11.5 mL
